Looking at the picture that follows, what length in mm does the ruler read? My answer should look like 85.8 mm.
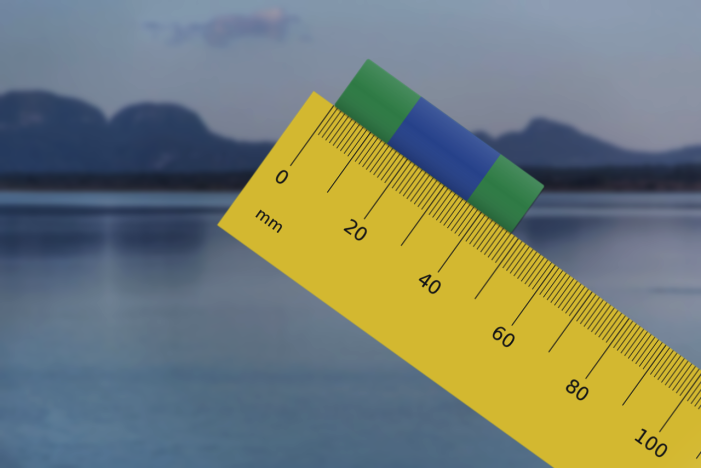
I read 48 mm
